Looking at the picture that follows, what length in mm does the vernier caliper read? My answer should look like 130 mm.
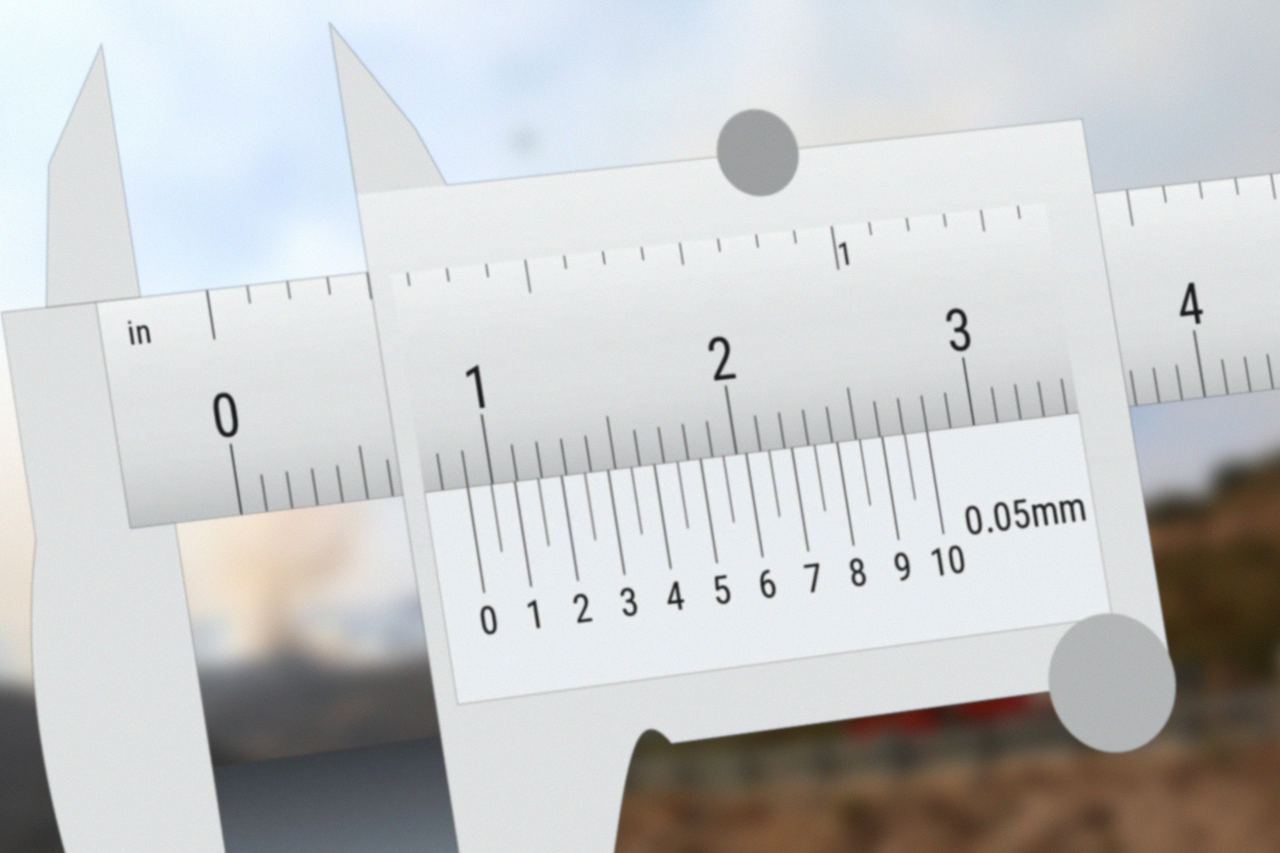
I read 9.0 mm
